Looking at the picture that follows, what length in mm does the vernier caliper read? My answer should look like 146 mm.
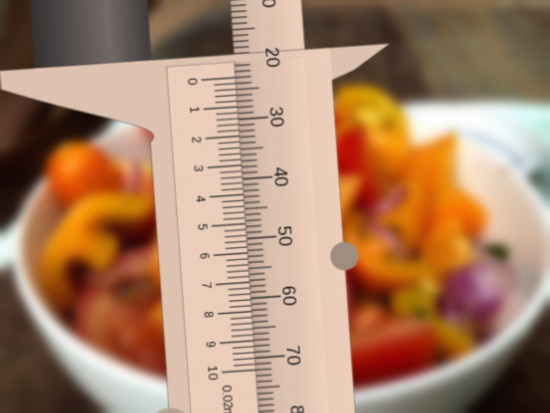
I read 23.0 mm
